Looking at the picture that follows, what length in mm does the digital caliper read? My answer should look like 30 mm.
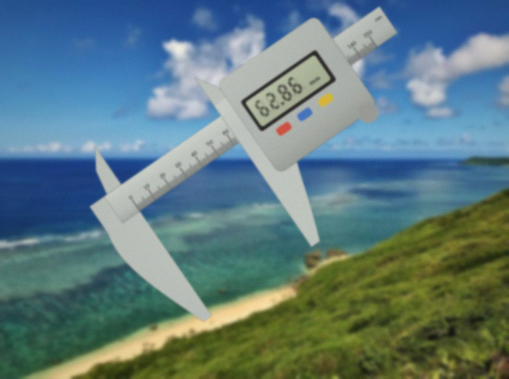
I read 62.86 mm
